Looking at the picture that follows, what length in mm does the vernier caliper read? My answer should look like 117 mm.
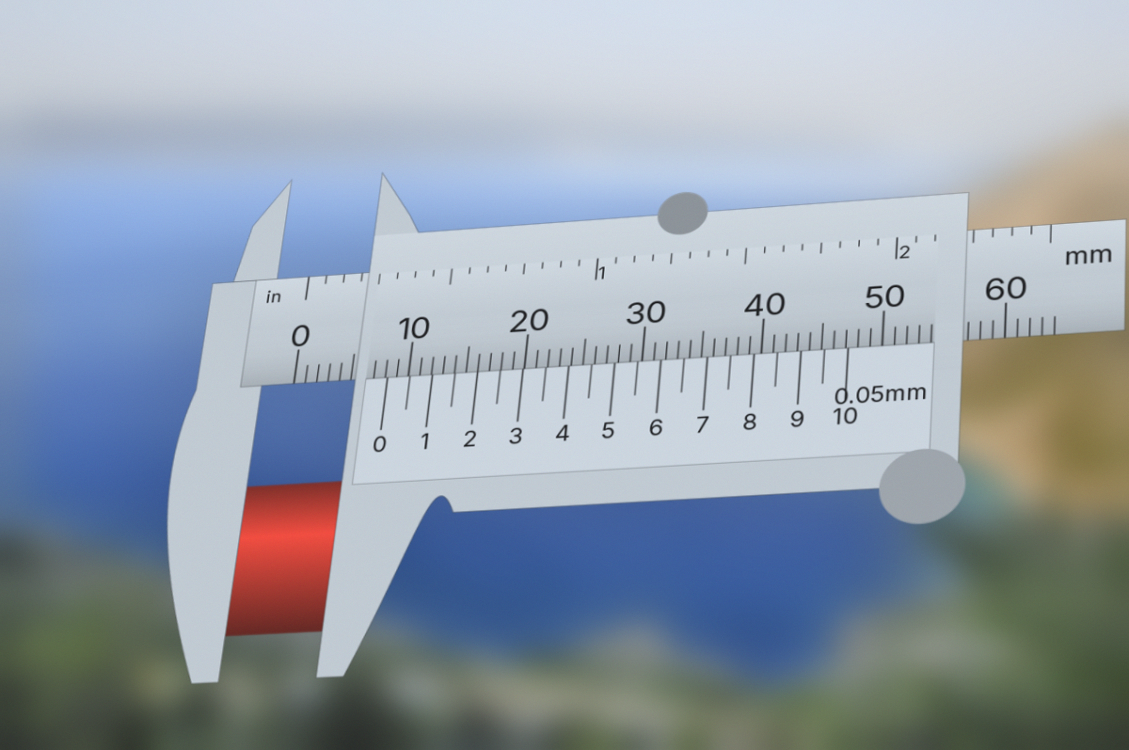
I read 8.2 mm
